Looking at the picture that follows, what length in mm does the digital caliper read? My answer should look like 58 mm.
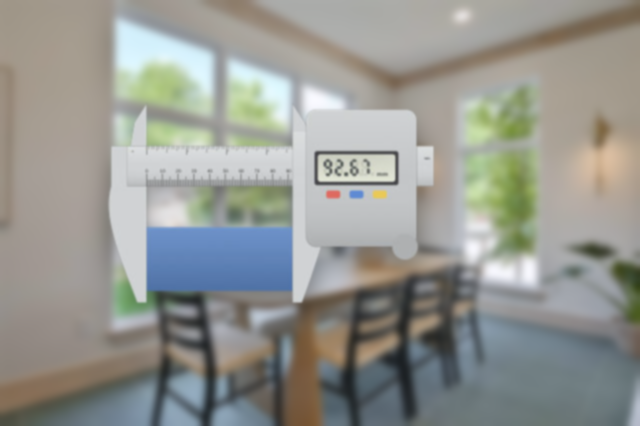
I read 92.67 mm
